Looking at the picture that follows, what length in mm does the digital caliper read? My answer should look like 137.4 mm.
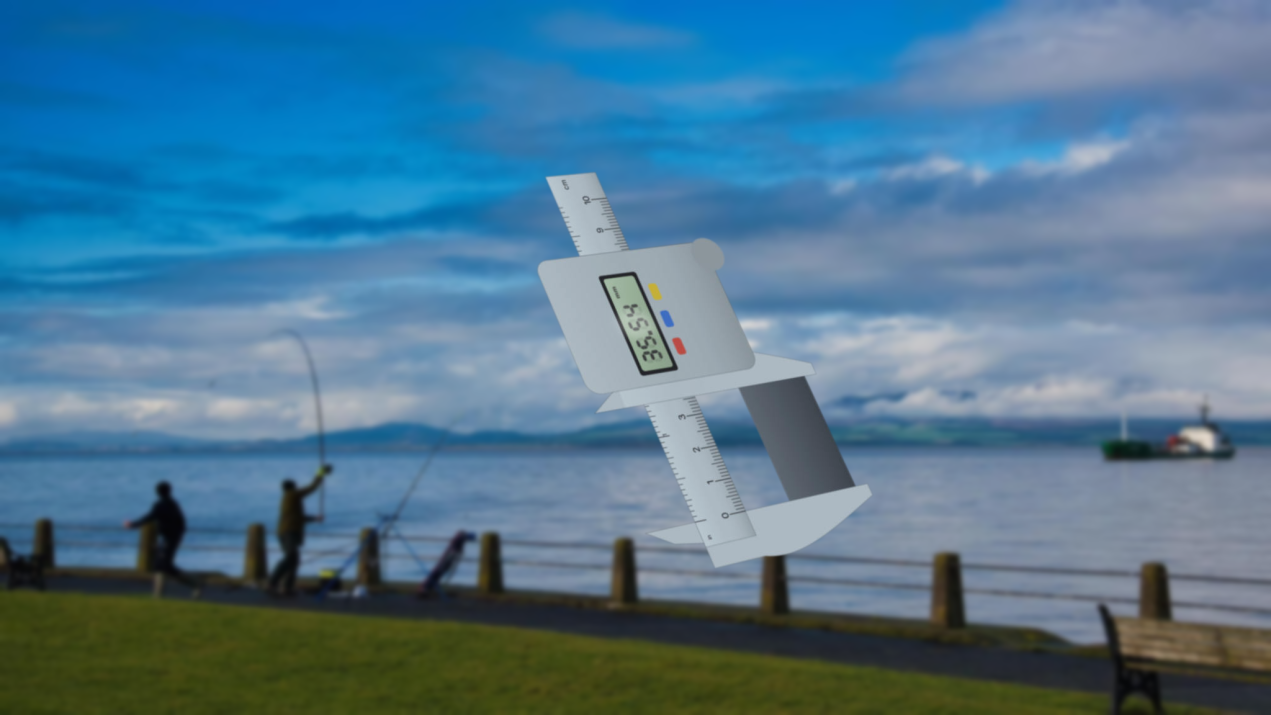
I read 35.54 mm
